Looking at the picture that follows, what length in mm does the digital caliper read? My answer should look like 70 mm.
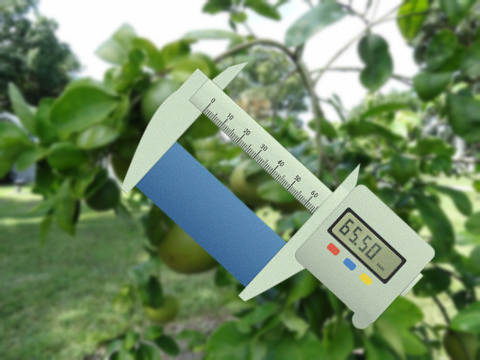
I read 65.50 mm
